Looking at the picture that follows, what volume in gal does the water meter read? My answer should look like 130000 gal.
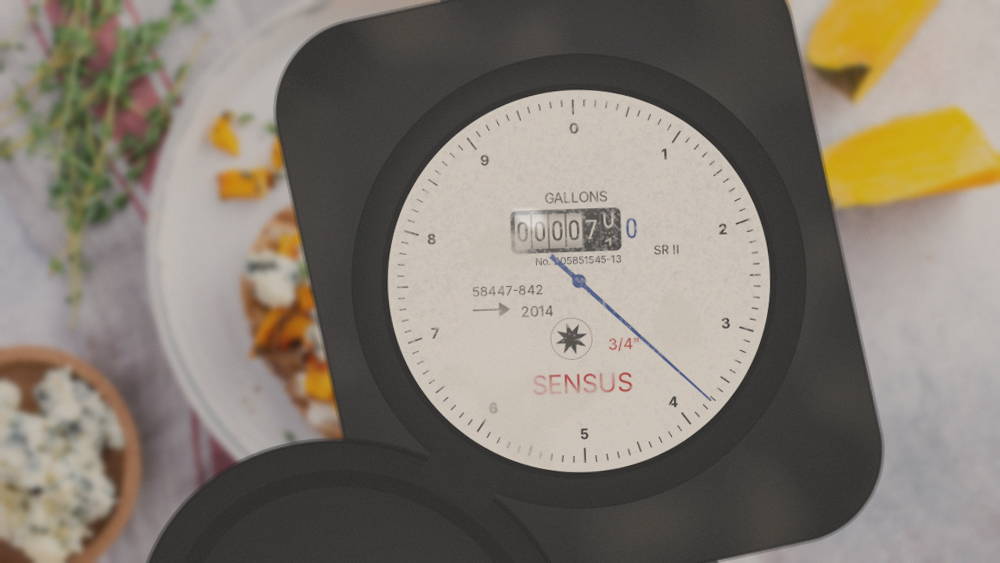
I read 703.7 gal
